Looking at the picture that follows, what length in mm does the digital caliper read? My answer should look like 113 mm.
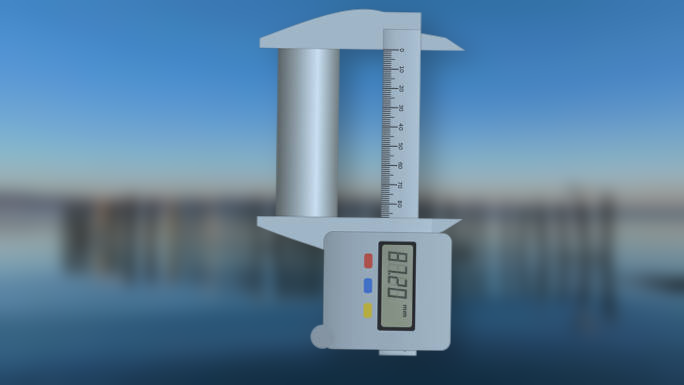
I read 87.20 mm
